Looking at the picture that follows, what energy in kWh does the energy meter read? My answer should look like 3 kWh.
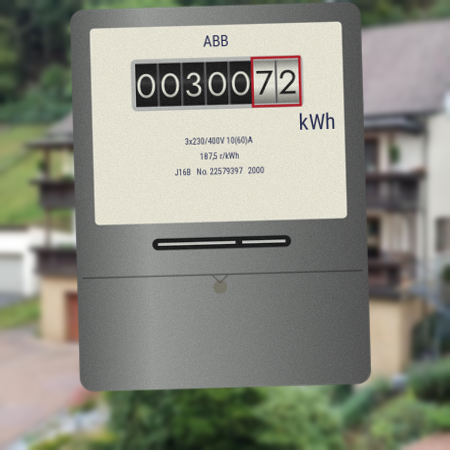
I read 300.72 kWh
